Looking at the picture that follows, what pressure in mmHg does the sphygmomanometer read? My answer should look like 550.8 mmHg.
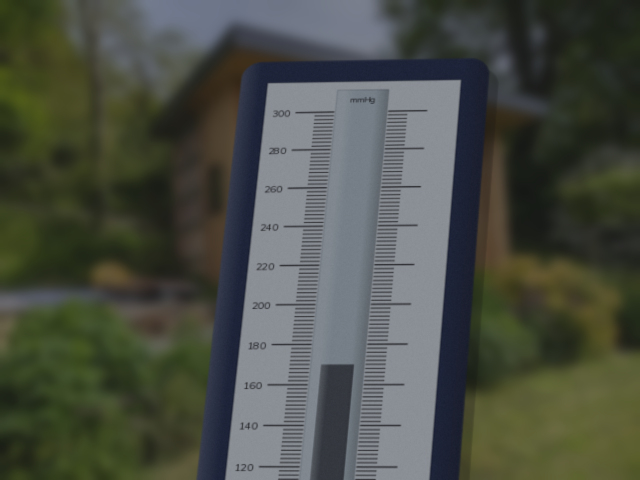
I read 170 mmHg
